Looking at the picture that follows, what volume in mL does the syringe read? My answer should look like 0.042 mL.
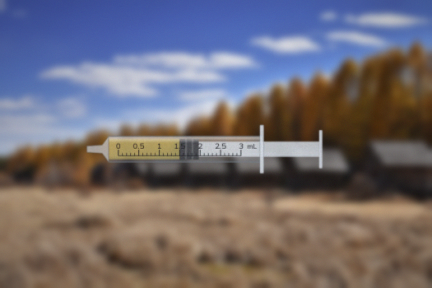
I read 1.5 mL
